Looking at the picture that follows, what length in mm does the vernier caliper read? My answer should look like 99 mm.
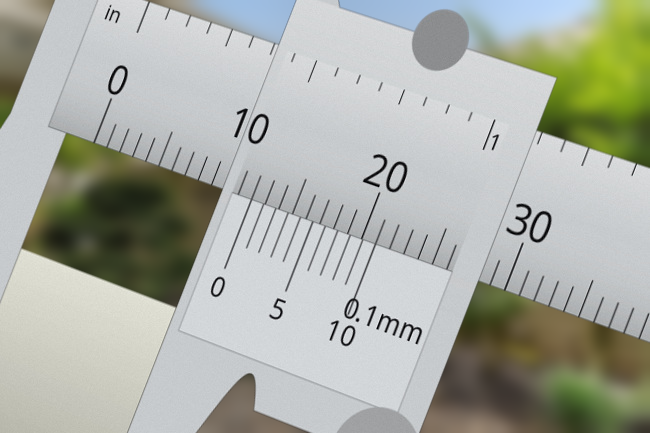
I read 12.0 mm
